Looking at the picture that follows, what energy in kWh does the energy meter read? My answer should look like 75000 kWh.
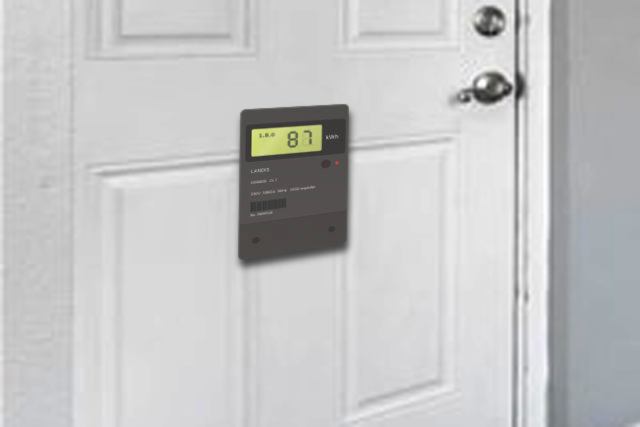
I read 87 kWh
